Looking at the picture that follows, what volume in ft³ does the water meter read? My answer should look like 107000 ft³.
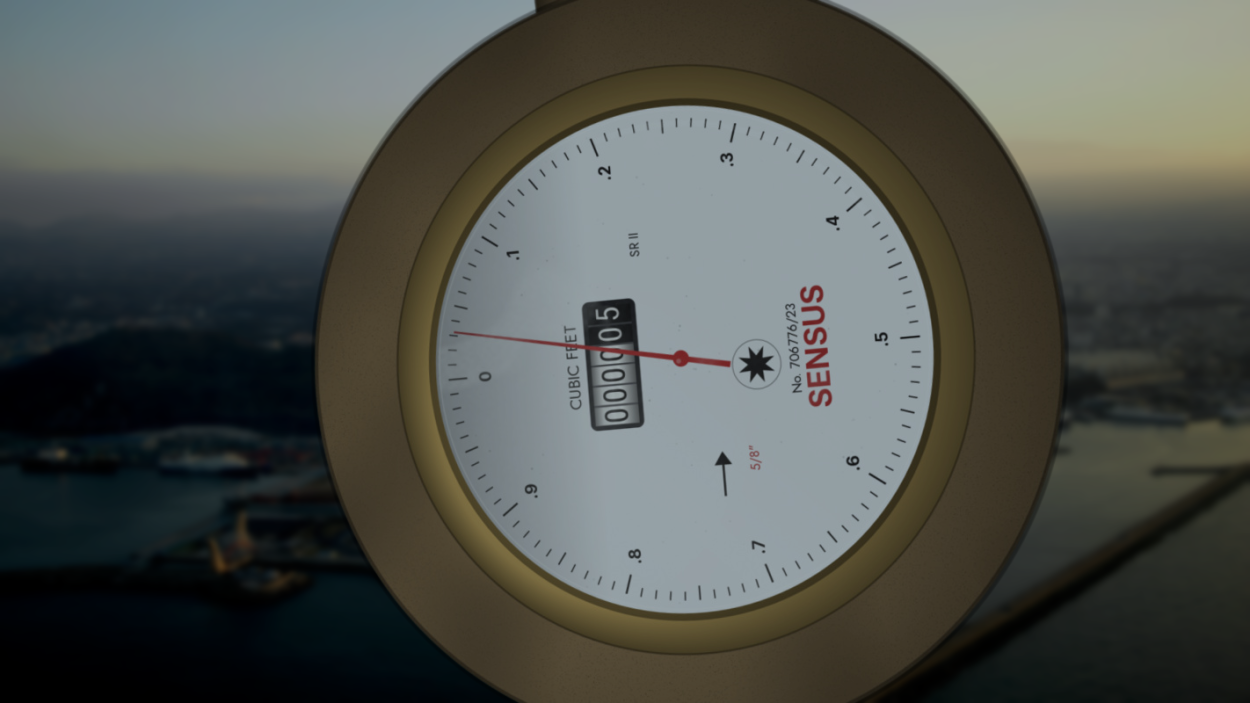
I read 5.03 ft³
